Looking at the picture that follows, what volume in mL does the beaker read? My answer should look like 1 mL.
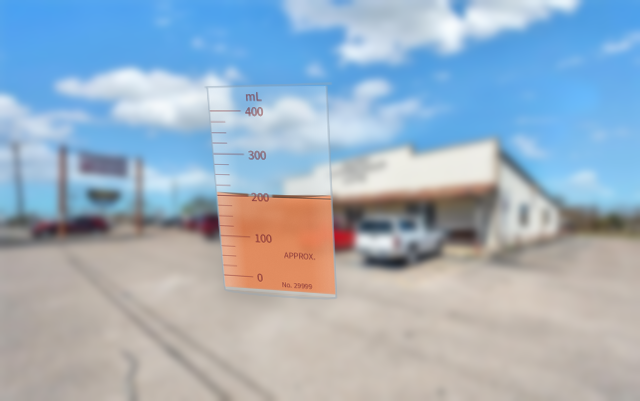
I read 200 mL
